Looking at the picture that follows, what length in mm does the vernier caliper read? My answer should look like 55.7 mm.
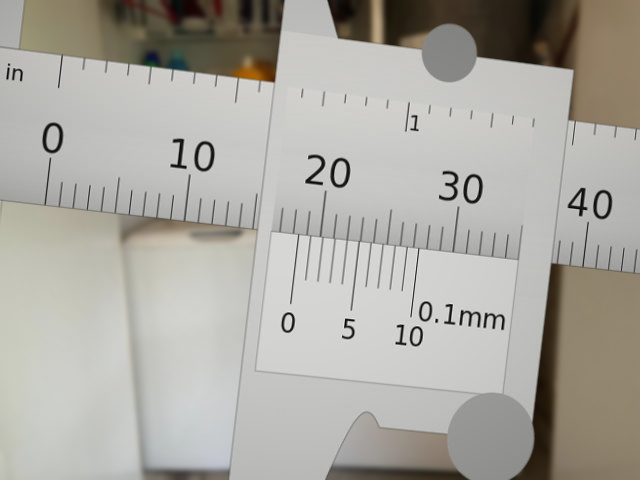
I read 18.4 mm
